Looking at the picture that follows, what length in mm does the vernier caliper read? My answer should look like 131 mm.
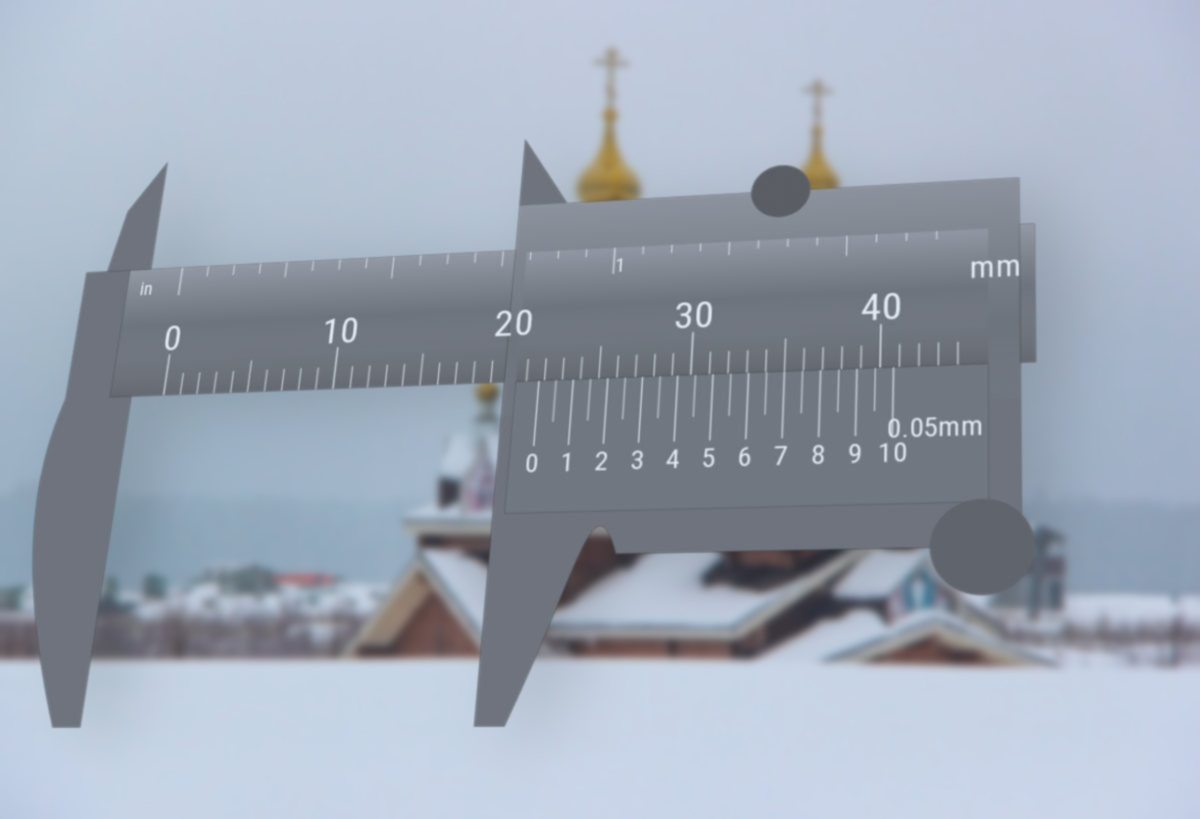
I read 21.7 mm
